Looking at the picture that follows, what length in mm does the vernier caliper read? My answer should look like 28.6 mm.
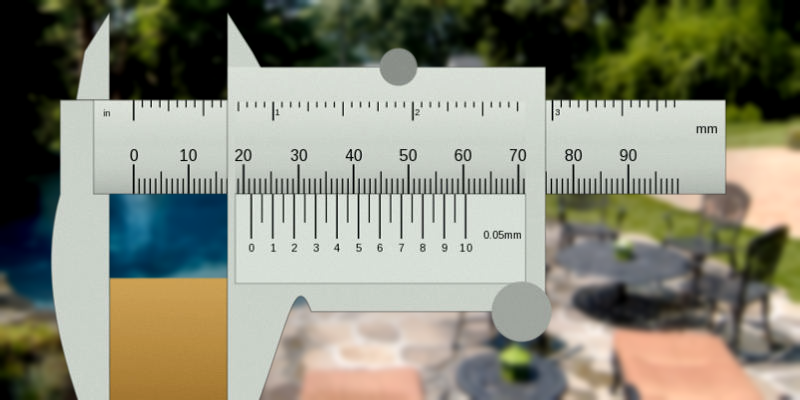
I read 21.4 mm
